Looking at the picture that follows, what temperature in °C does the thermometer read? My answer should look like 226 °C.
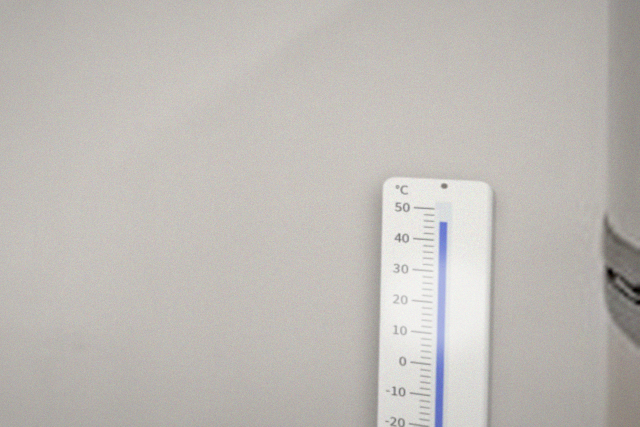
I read 46 °C
